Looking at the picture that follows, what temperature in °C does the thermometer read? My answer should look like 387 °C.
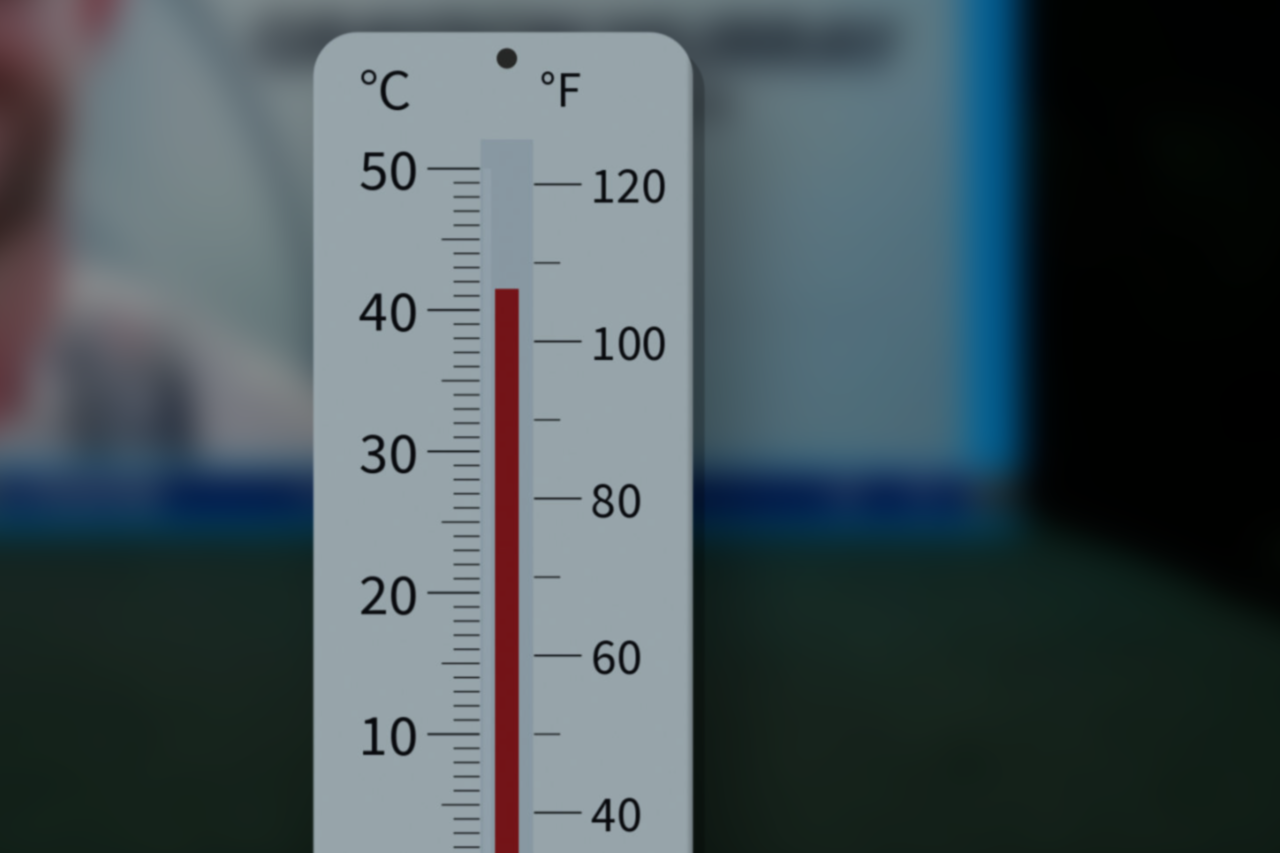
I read 41.5 °C
